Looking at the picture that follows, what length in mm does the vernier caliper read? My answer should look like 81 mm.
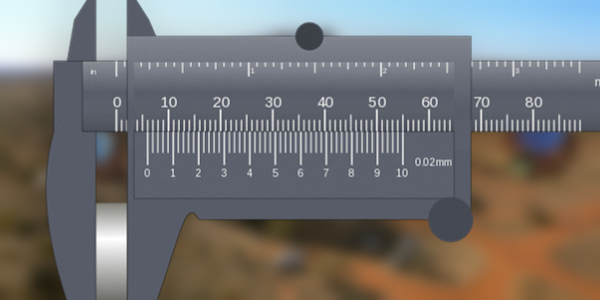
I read 6.0 mm
